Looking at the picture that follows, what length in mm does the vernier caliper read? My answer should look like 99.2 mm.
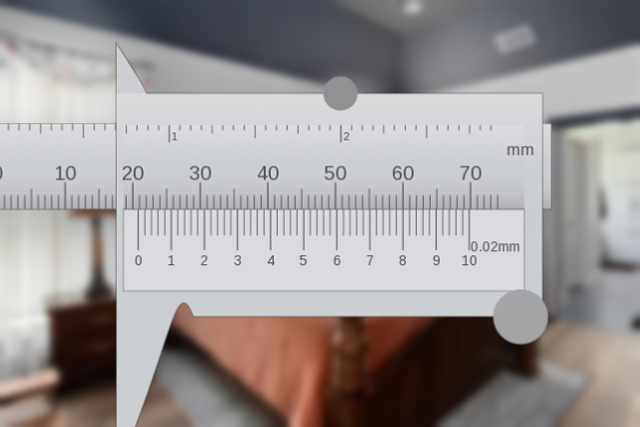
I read 20.8 mm
